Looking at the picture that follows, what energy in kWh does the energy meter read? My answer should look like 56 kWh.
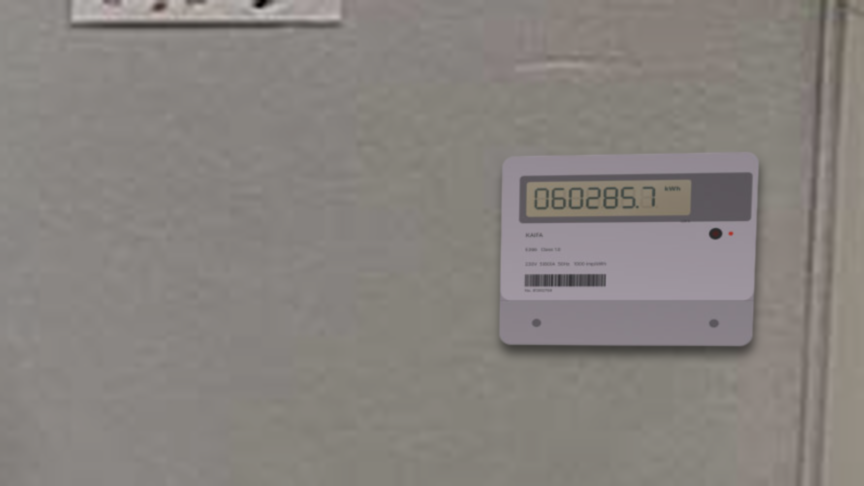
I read 60285.7 kWh
